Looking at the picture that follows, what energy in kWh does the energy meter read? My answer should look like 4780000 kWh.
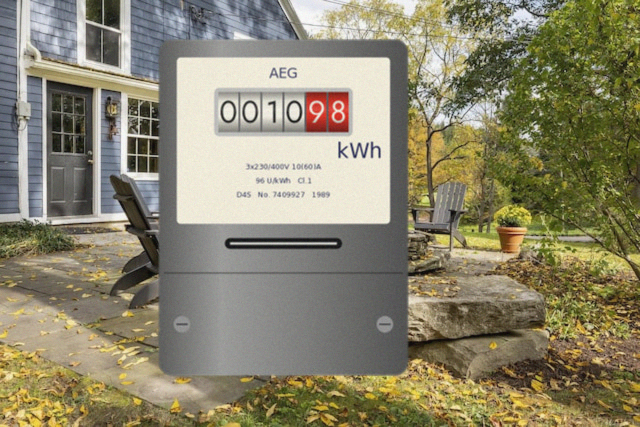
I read 10.98 kWh
